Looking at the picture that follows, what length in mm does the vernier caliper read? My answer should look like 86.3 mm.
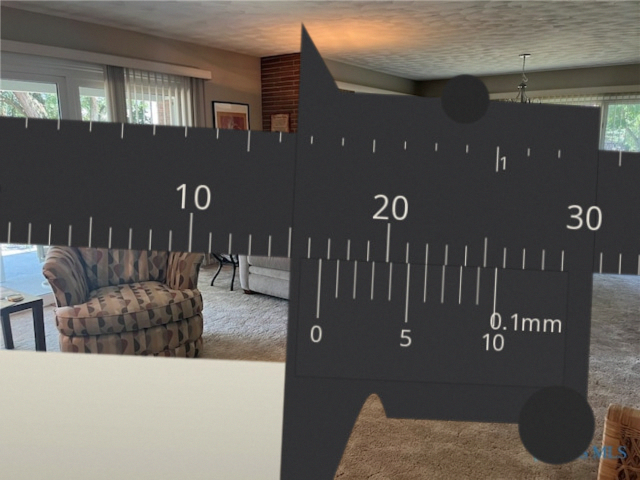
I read 16.6 mm
